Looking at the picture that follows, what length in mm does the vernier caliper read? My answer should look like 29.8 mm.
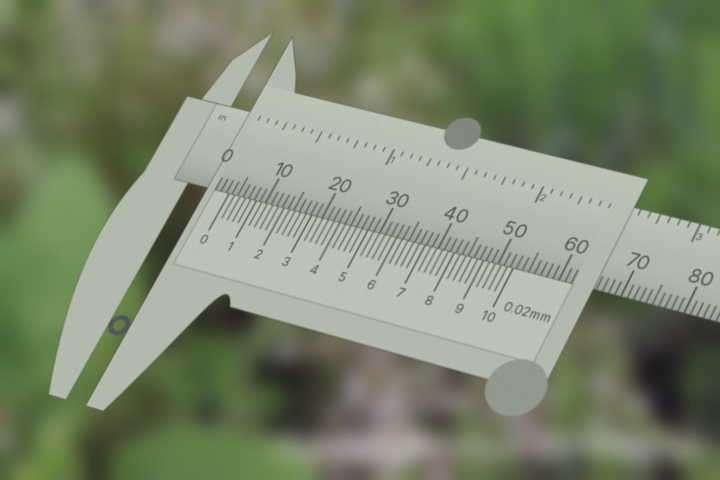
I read 3.5 mm
